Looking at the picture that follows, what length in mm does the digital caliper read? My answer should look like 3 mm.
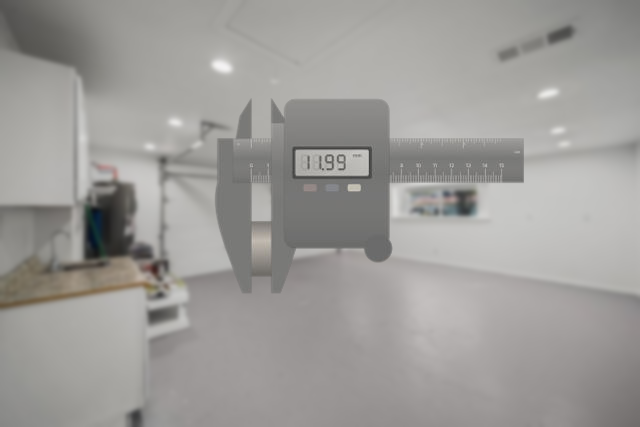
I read 11.99 mm
